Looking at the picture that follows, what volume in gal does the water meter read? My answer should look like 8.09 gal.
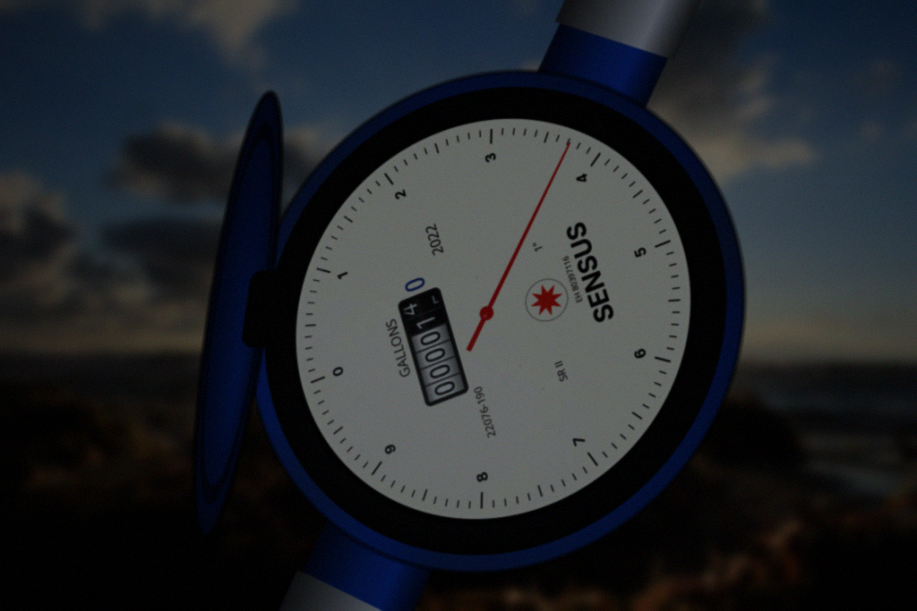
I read 143.7 gal
